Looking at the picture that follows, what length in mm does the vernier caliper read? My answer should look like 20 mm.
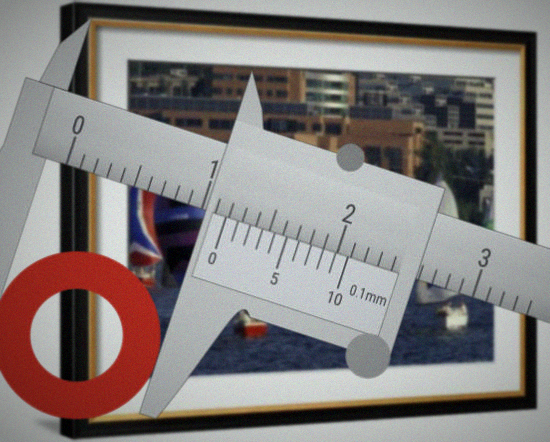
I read 11.8 mm
